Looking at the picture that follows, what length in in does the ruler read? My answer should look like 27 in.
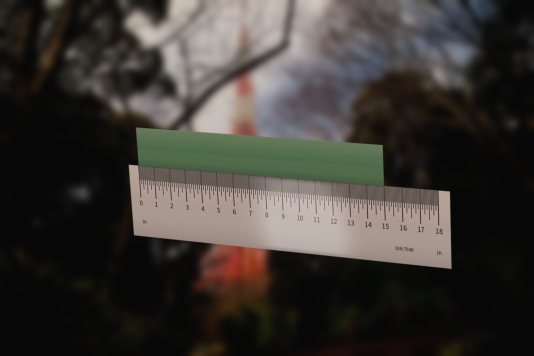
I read 15 in
